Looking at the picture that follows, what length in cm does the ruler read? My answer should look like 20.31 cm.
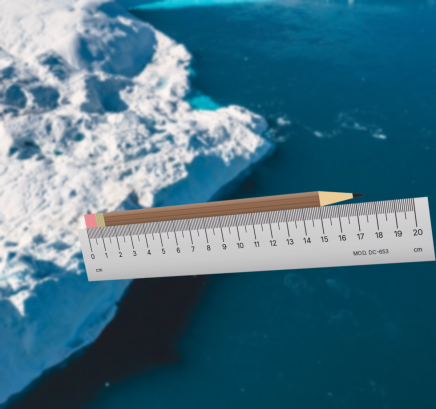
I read 17.5 cm
